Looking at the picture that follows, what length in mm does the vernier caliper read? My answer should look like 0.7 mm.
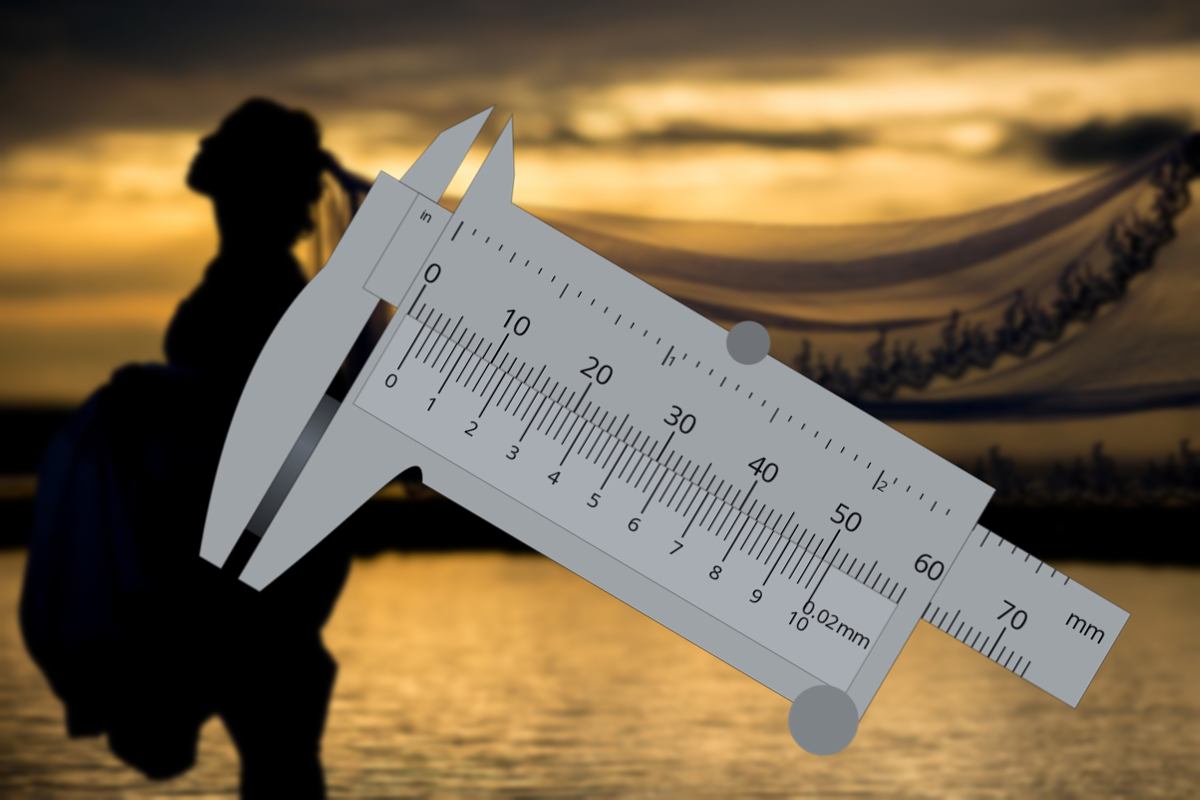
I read 2.0 mm
